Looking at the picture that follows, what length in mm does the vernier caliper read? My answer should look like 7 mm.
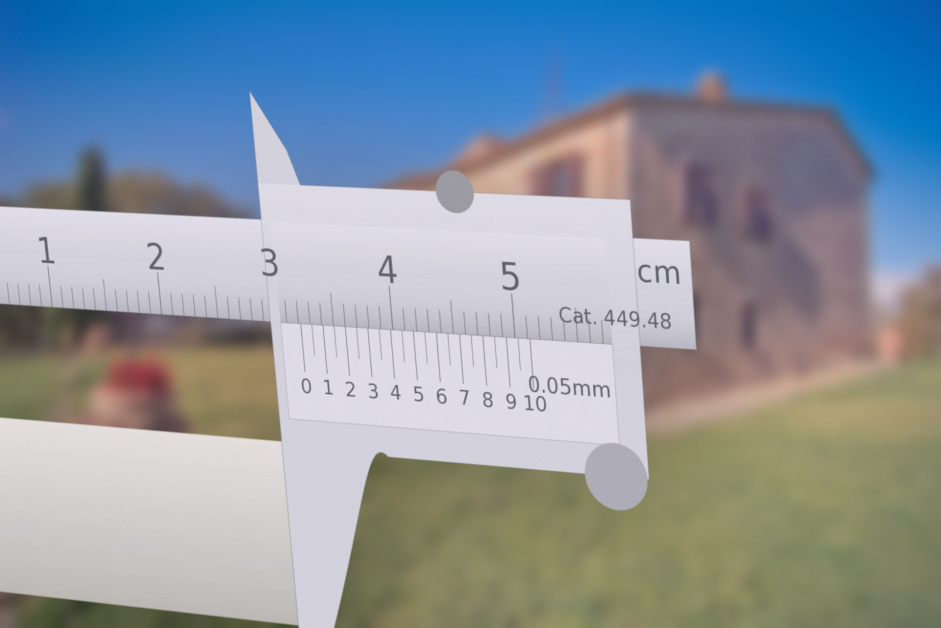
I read 32.2 mm
